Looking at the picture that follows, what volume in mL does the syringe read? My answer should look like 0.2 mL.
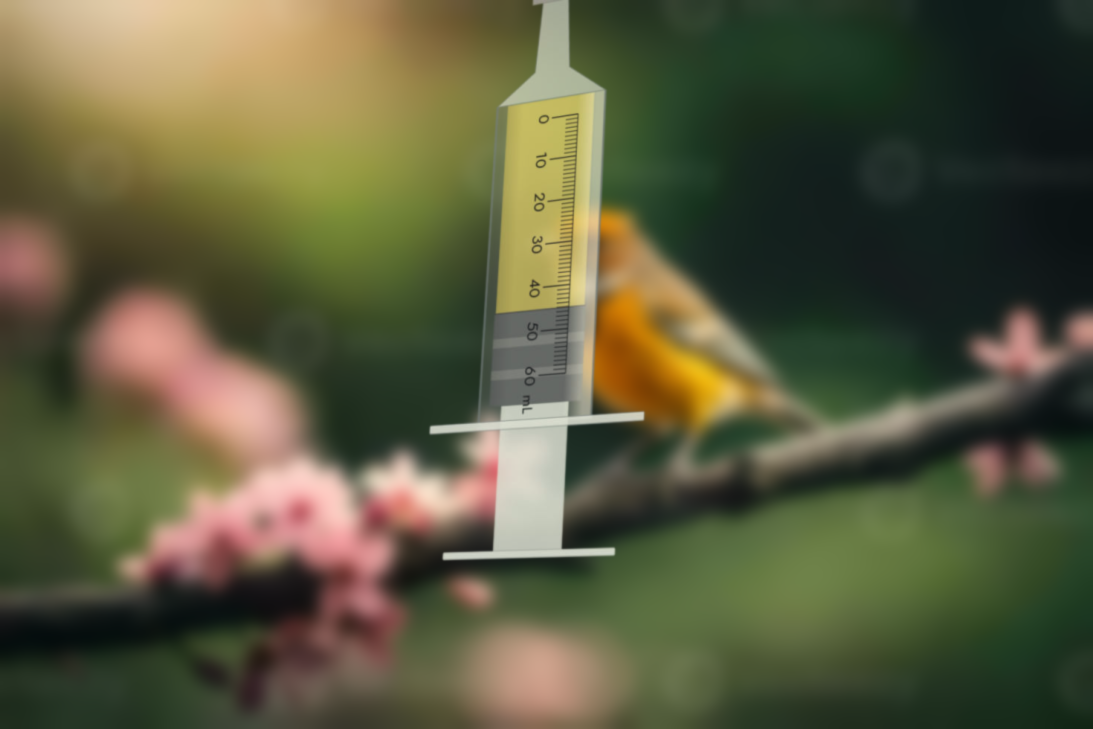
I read 45 mL
